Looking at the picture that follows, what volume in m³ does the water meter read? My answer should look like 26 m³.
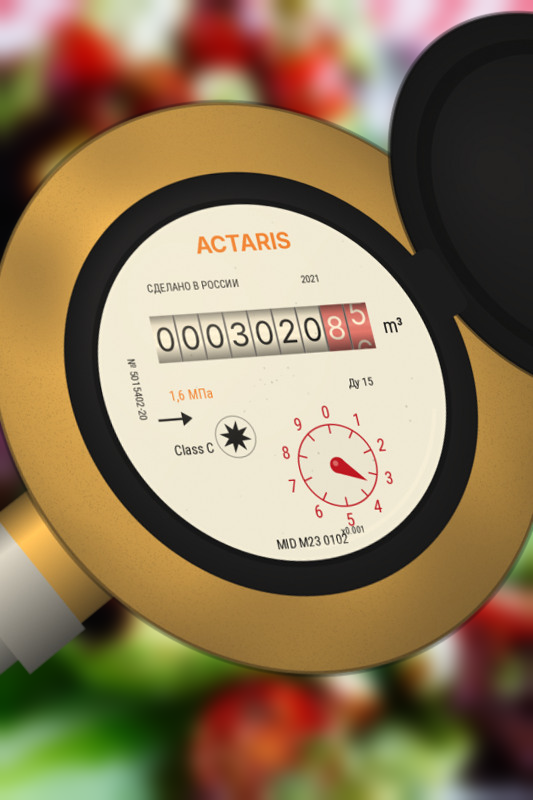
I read 3020.853 m³
